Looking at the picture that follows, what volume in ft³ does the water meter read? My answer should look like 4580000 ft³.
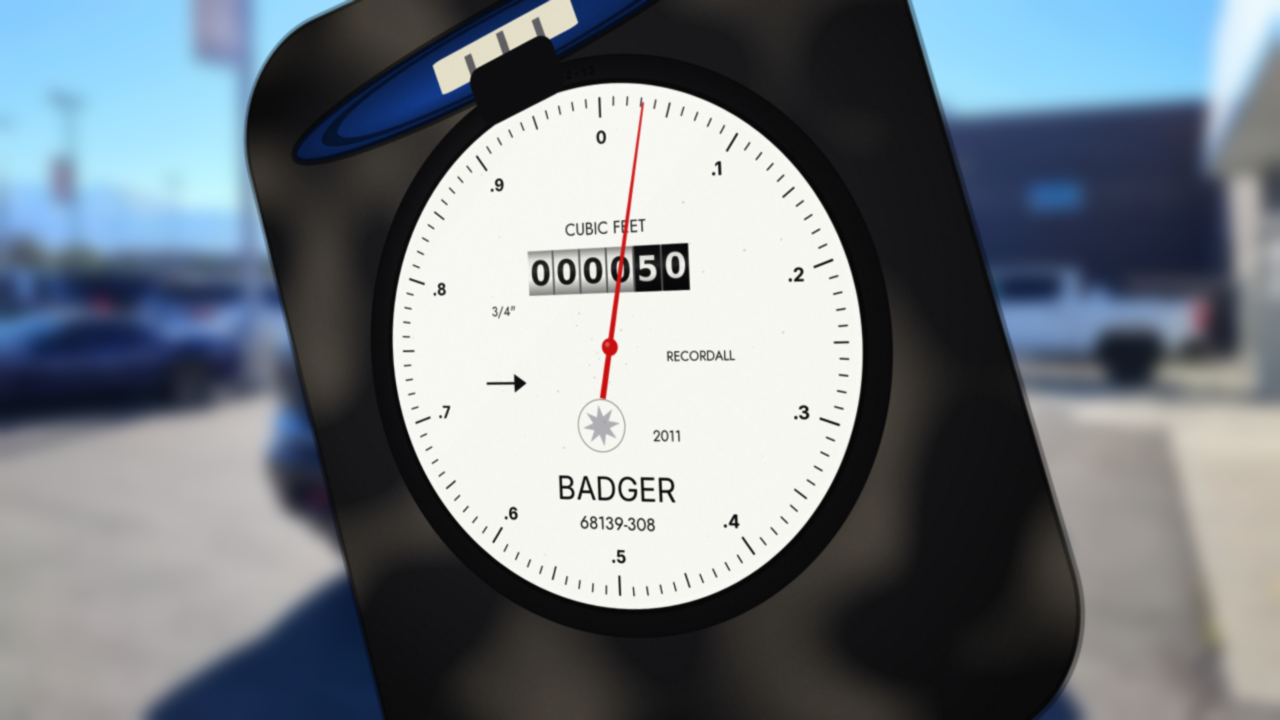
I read 50.03 ft³
